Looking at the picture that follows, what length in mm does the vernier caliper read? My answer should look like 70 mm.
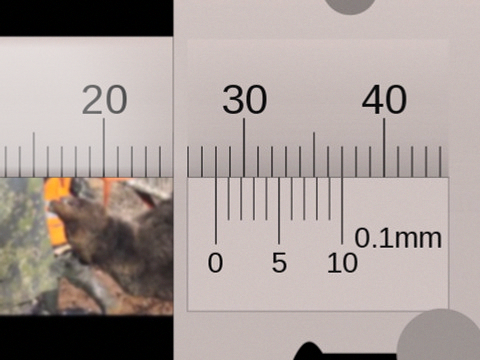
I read 28.0 mm
